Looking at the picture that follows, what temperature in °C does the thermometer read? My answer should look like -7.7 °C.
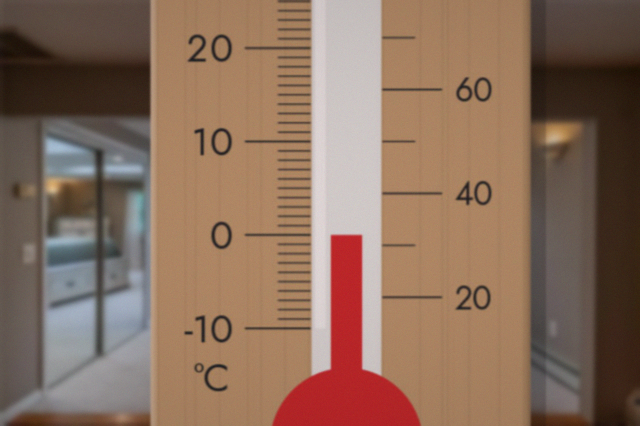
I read 0 °C
